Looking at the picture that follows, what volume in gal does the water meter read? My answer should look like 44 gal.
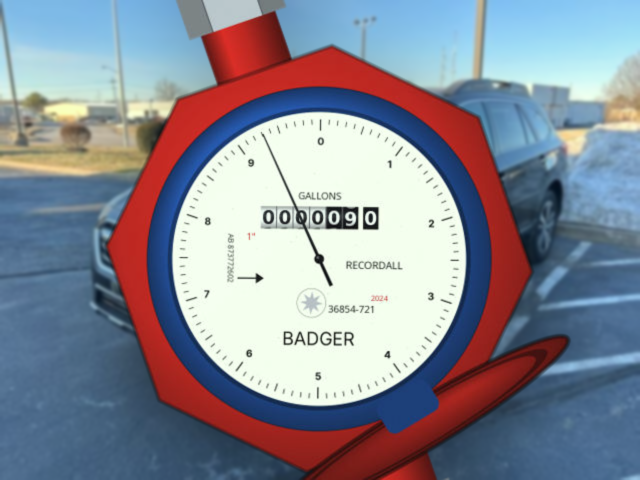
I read 89.3 gal
